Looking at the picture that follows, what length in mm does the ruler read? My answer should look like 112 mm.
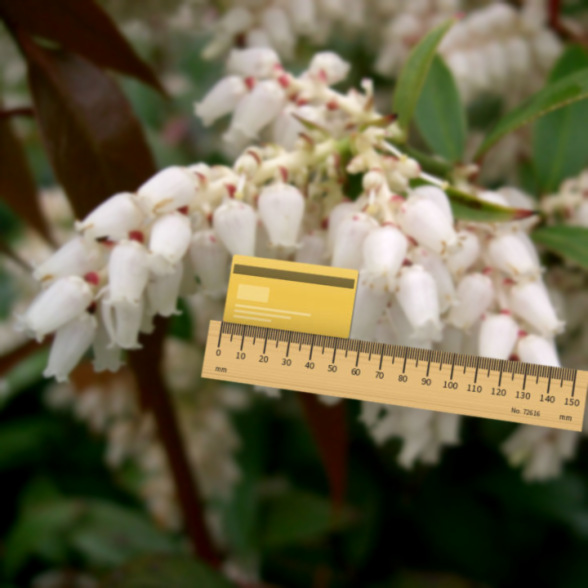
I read 55 mm
